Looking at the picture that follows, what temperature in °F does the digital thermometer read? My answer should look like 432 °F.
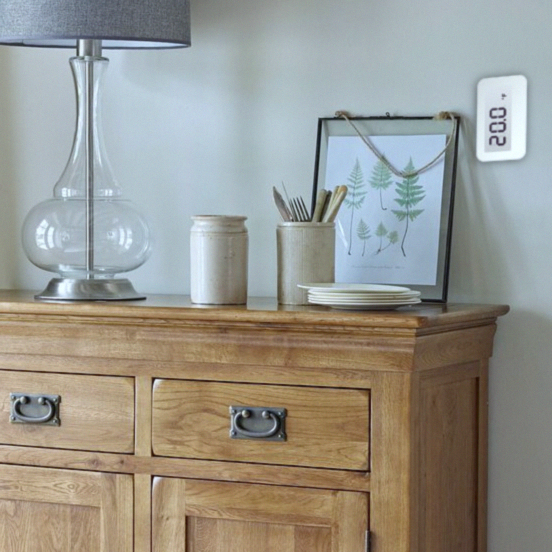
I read 20.0 °F
